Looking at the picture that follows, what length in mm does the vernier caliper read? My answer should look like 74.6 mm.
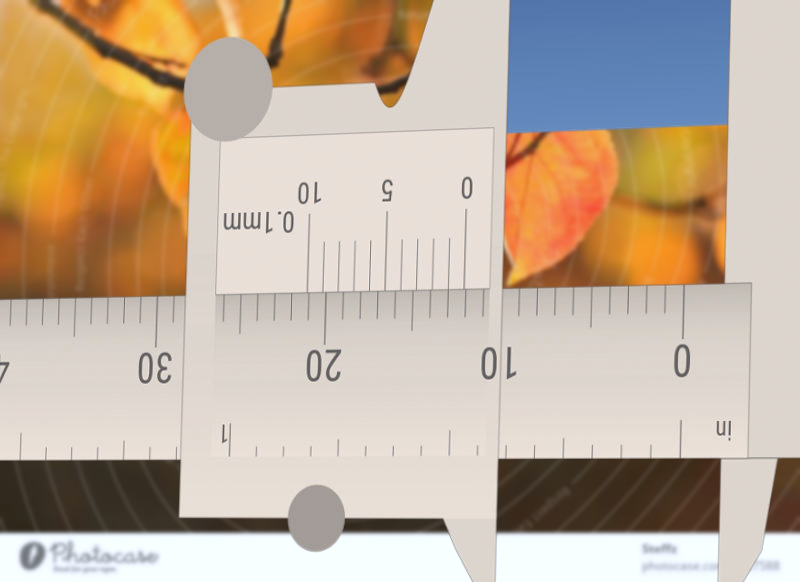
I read 12.1 mm
